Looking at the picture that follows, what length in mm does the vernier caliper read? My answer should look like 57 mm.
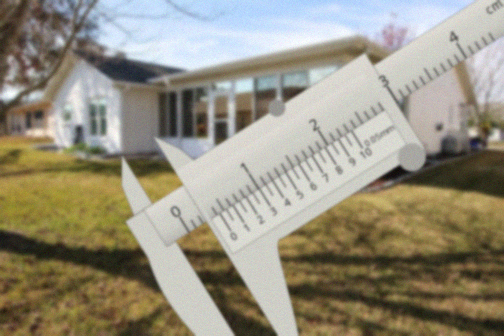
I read 4.4 mm
